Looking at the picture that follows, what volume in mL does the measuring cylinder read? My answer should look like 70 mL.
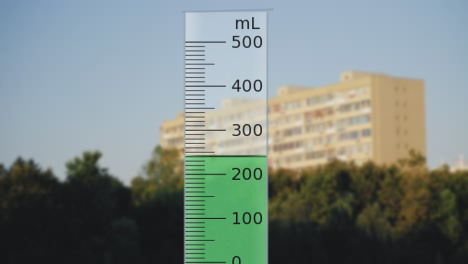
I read 240 mL
